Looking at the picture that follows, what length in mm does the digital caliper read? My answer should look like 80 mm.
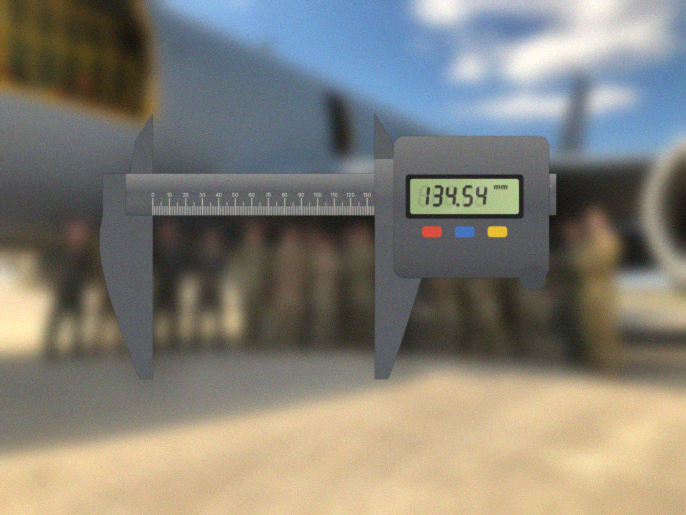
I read 134.54 mm
